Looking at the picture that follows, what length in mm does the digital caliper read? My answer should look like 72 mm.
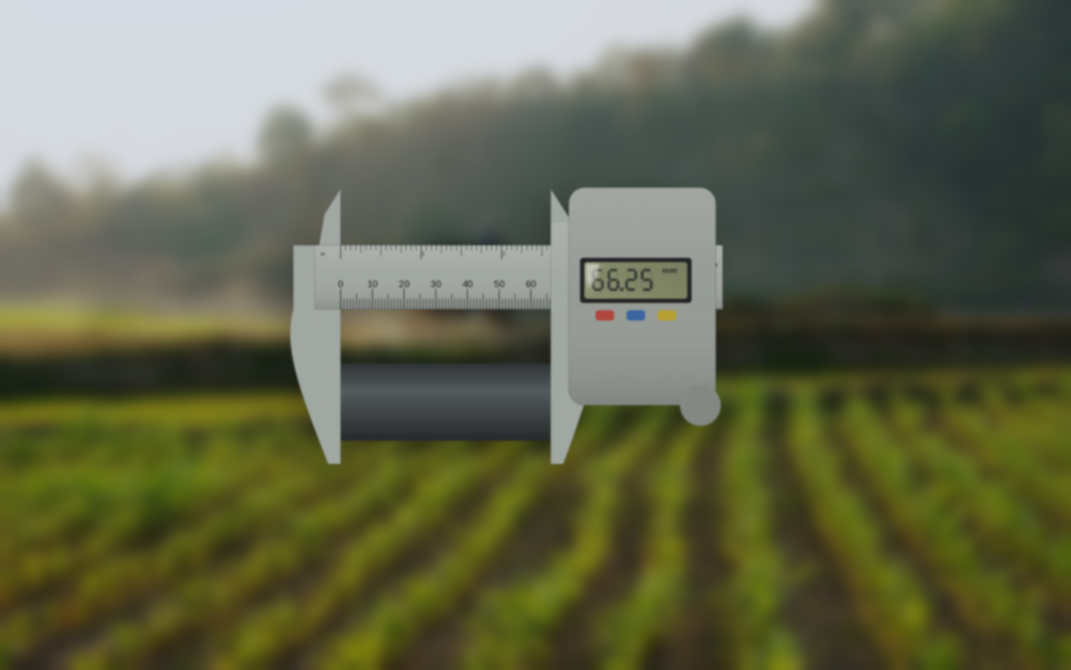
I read 66.25 mm
